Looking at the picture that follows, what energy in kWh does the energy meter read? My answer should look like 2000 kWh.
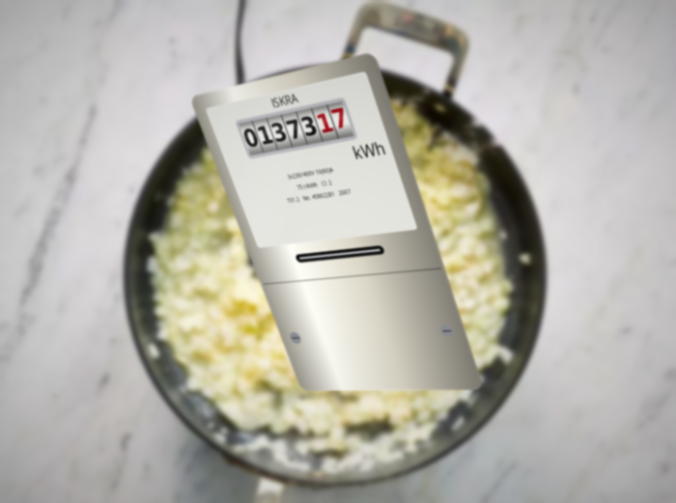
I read 1373.17 kWh
